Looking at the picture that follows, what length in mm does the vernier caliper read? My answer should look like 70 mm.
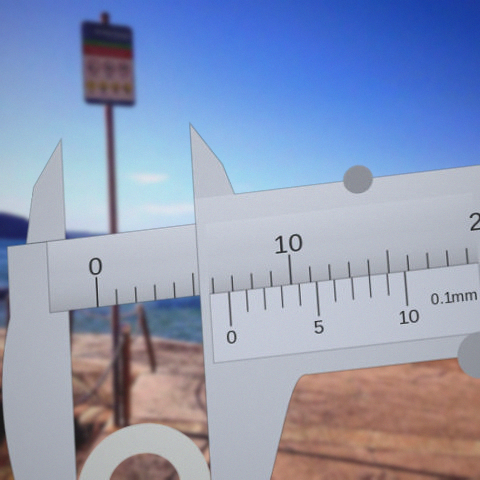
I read 6.8 mm
